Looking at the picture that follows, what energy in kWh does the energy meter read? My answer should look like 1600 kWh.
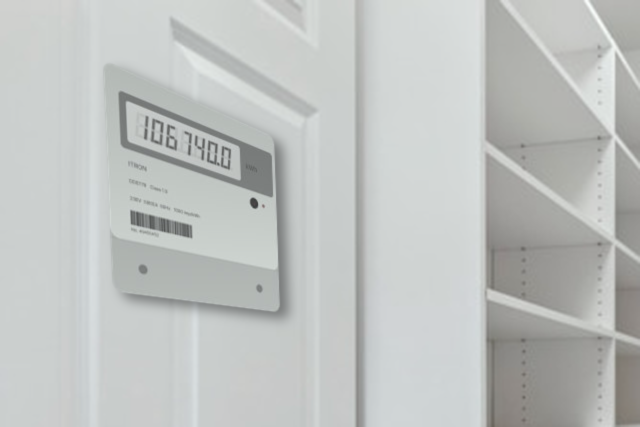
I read 106740.0 kWh
